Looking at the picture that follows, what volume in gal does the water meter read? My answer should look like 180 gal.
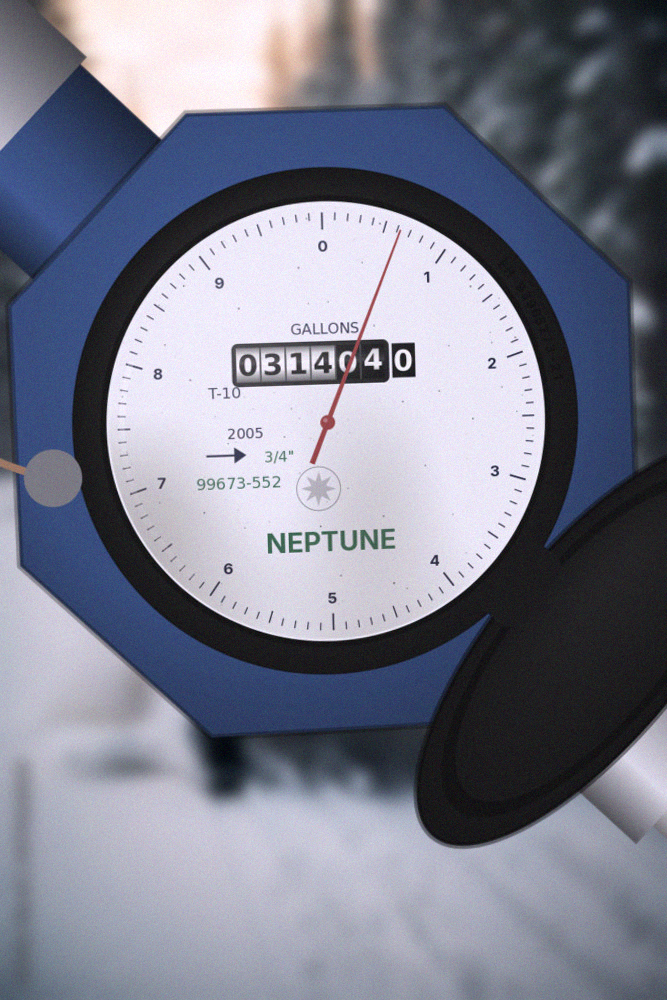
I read 314040.6 gal
